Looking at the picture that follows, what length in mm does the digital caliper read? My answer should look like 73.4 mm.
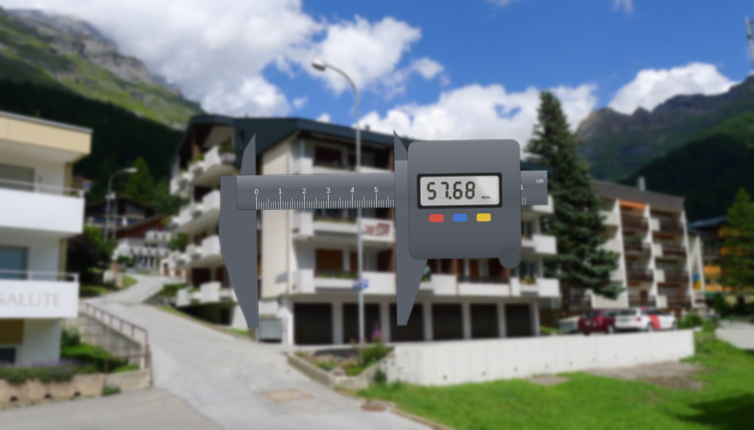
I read 57.68 mm
